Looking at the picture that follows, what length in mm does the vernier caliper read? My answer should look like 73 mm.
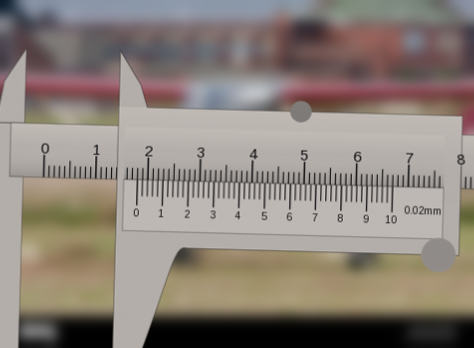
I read 18.0 mm
